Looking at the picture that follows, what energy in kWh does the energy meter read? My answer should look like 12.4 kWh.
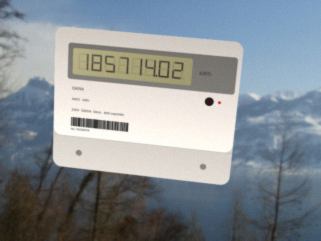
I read 185714.02 kWh
